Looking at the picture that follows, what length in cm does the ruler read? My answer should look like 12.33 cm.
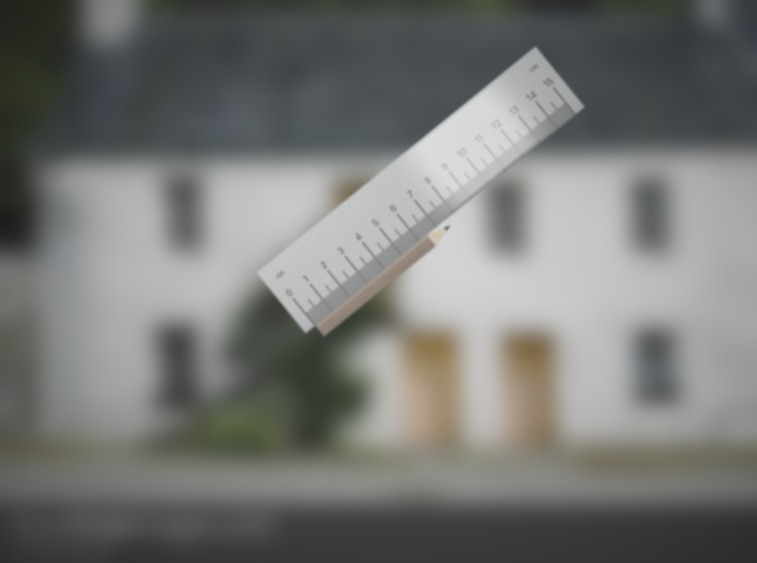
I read 7.5 cm
